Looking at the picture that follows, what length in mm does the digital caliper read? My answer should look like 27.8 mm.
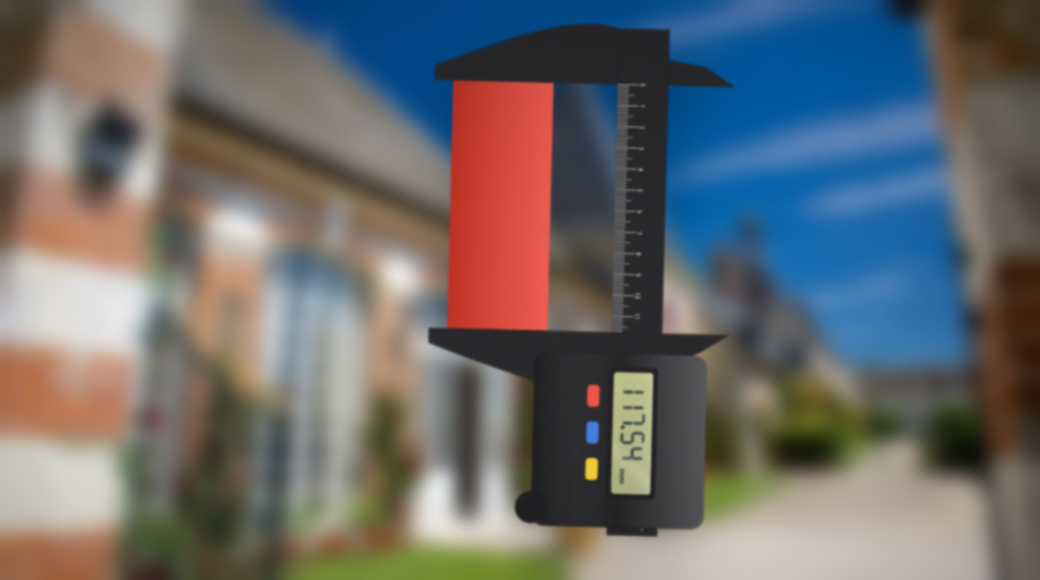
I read 117.54 mm
